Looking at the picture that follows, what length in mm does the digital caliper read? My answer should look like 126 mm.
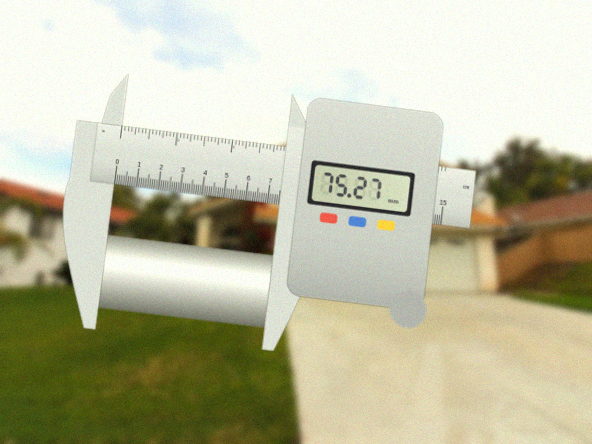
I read 75.27 mm
